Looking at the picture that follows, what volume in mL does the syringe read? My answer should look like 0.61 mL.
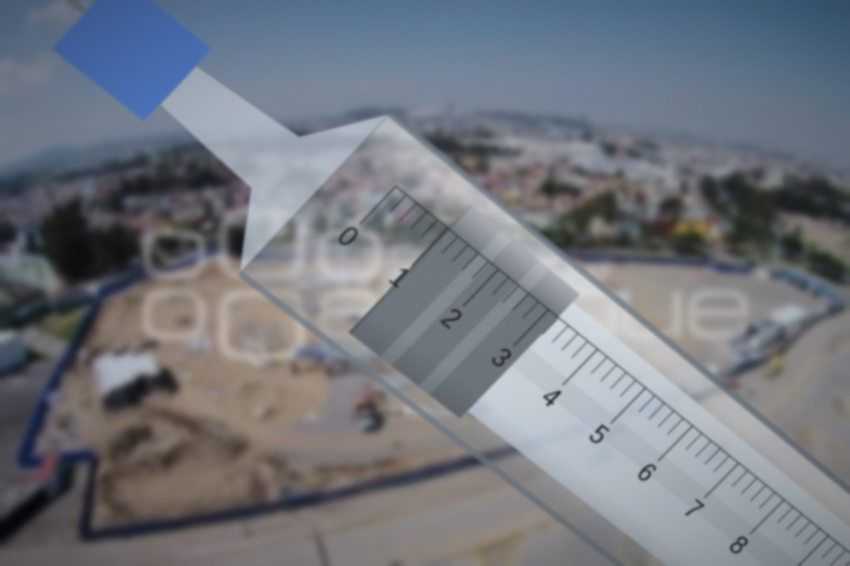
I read 1 mL
